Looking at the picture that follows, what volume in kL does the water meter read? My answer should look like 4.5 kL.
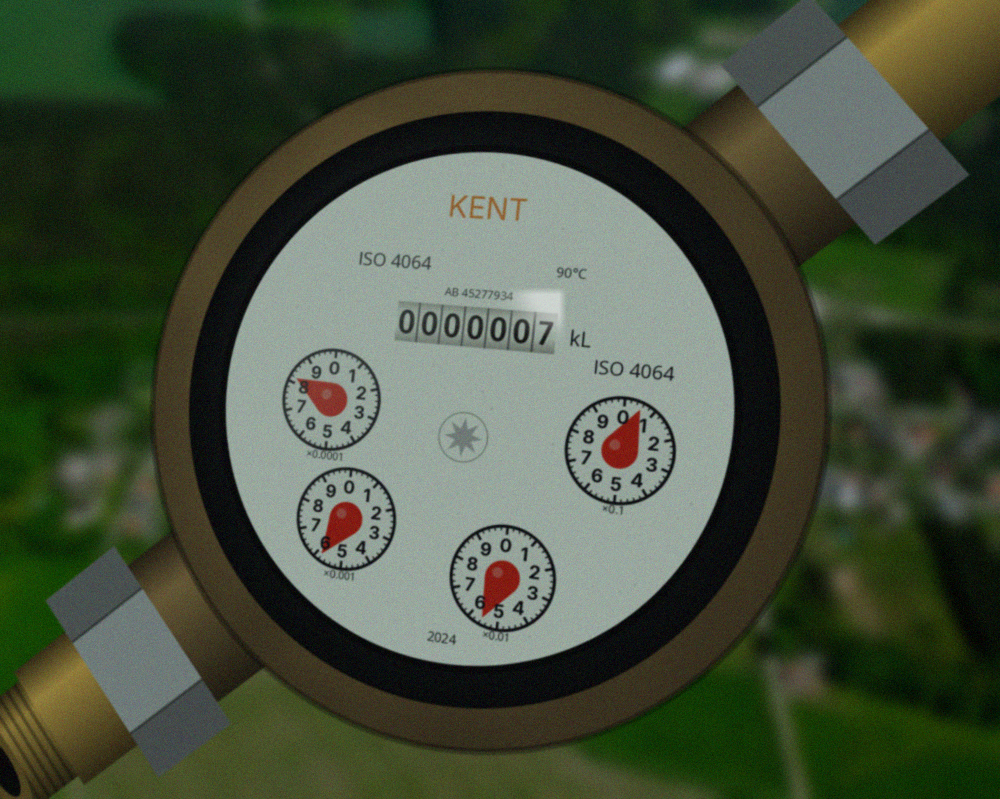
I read 7.0558 kL
